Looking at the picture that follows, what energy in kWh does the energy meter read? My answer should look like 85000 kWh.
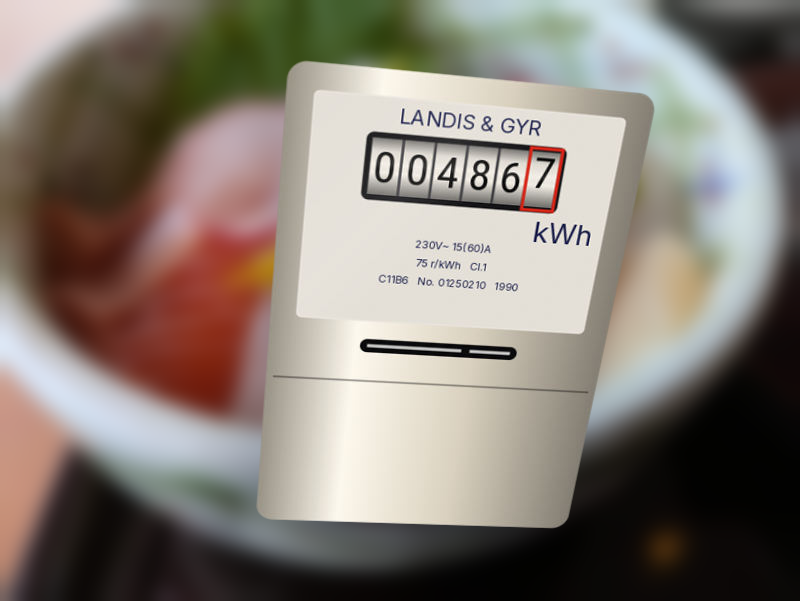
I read 486.7 kWh
